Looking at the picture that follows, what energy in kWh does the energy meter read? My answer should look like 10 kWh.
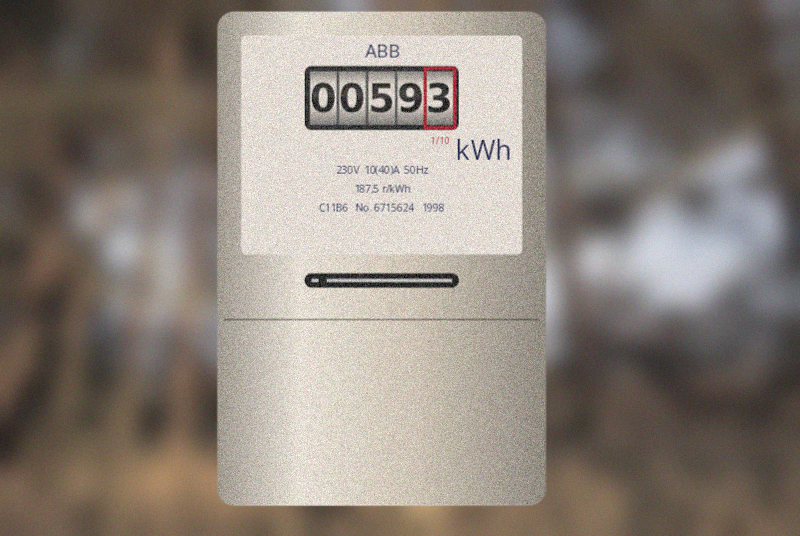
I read 59.3 kWh
